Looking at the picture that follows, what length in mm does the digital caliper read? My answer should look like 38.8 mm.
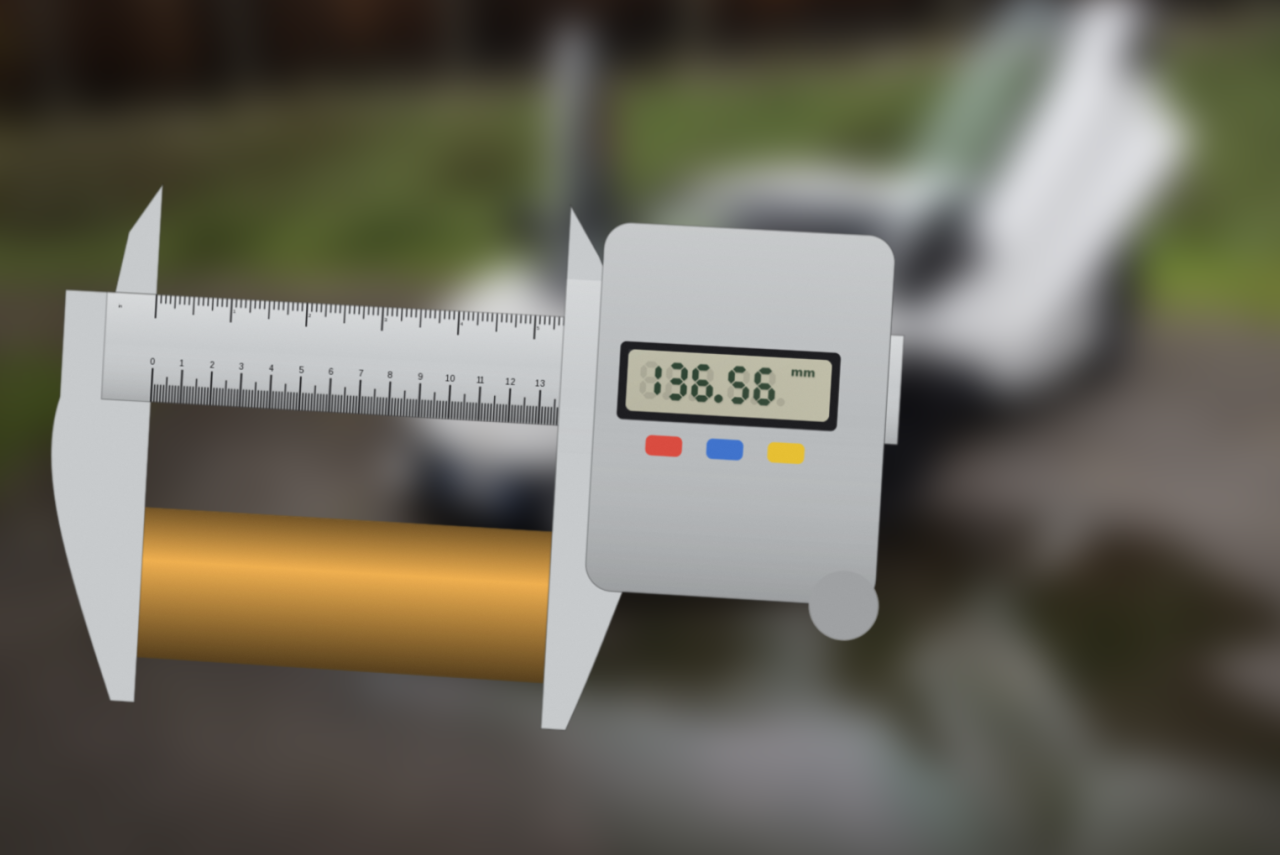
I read 136.56 mm
